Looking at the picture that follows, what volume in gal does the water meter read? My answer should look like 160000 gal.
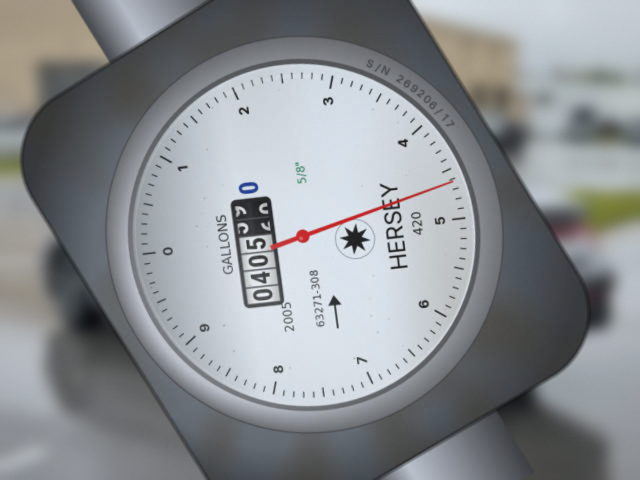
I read 405594.6 gal
